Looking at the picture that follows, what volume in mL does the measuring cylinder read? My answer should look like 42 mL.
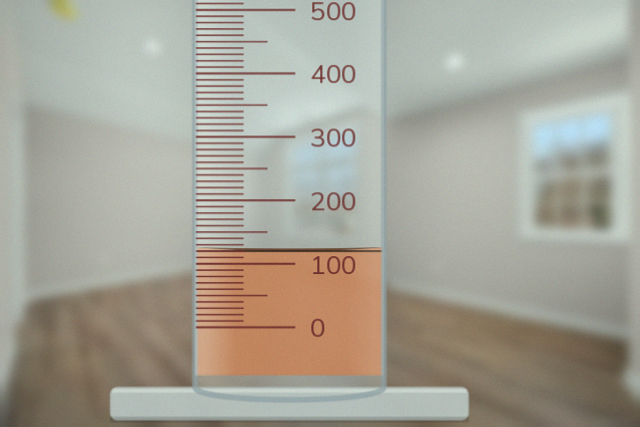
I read 120 mL
